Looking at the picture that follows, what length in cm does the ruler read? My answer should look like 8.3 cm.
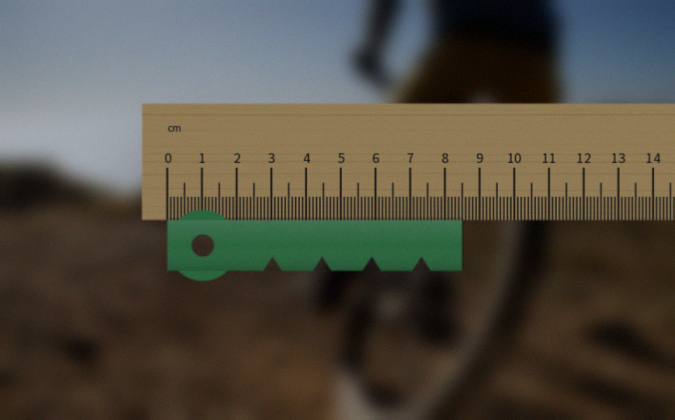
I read 8.5 cm
